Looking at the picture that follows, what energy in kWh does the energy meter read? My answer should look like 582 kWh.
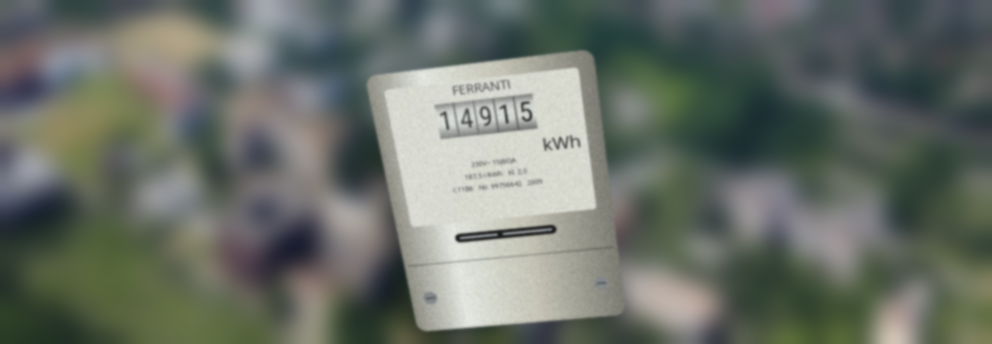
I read 14915 kWh
